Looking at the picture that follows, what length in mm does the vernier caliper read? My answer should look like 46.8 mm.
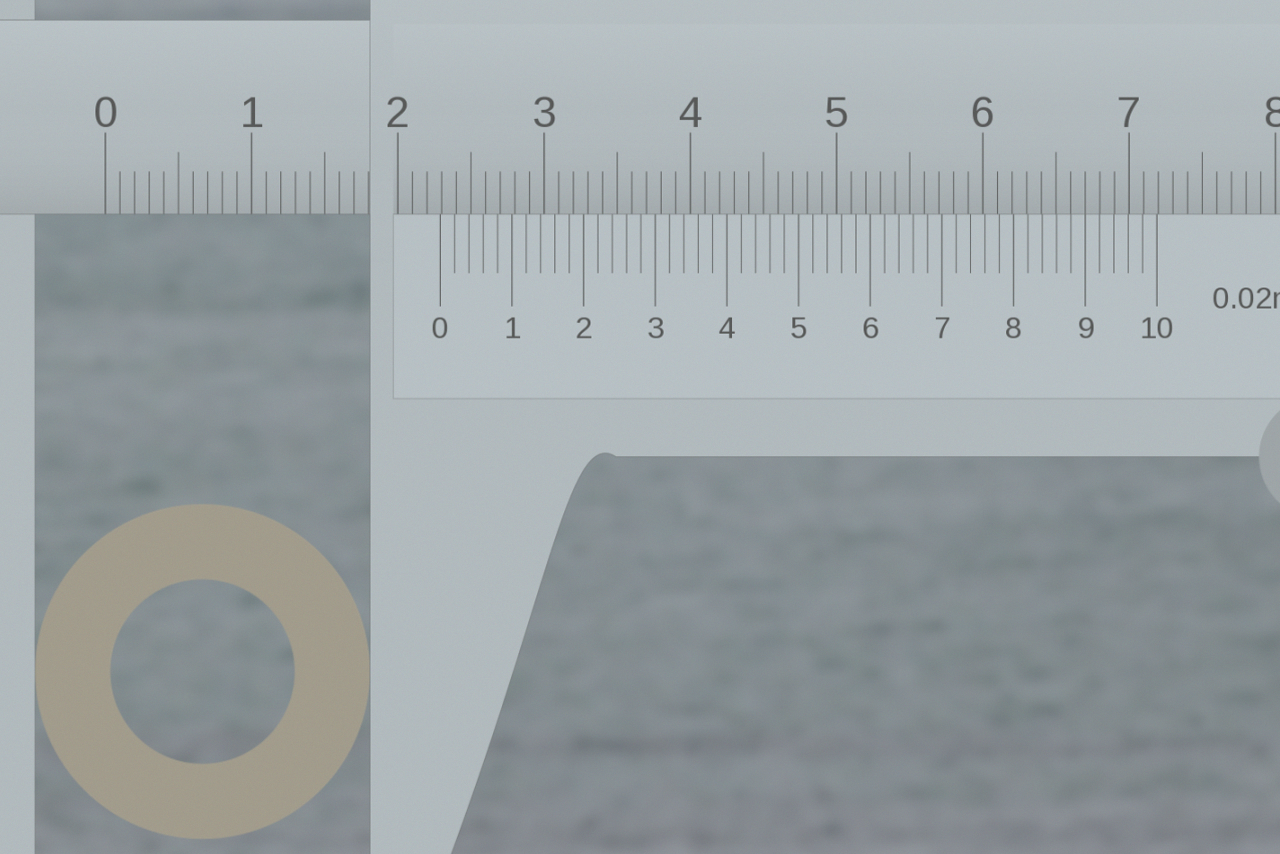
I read 22.9 mm
